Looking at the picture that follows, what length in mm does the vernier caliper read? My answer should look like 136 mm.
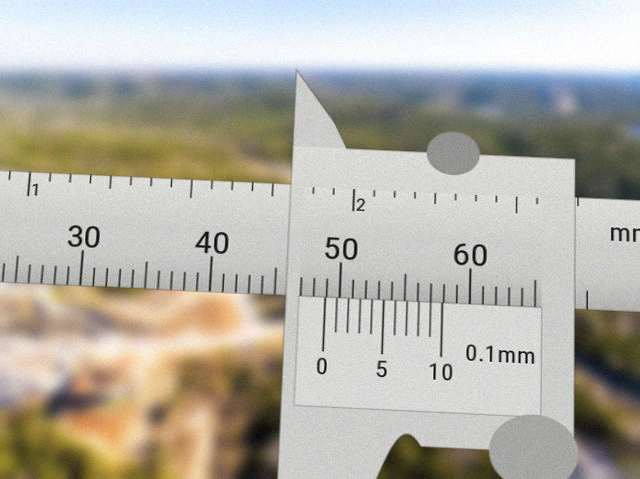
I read 48.9 mm
